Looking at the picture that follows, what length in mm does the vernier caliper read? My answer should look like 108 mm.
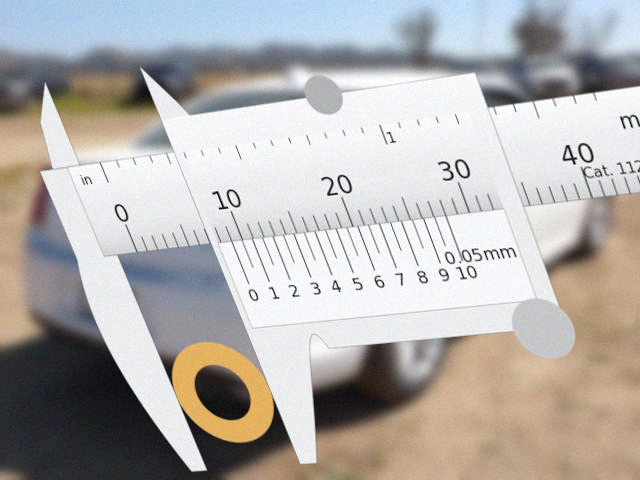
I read 9.0 mm
